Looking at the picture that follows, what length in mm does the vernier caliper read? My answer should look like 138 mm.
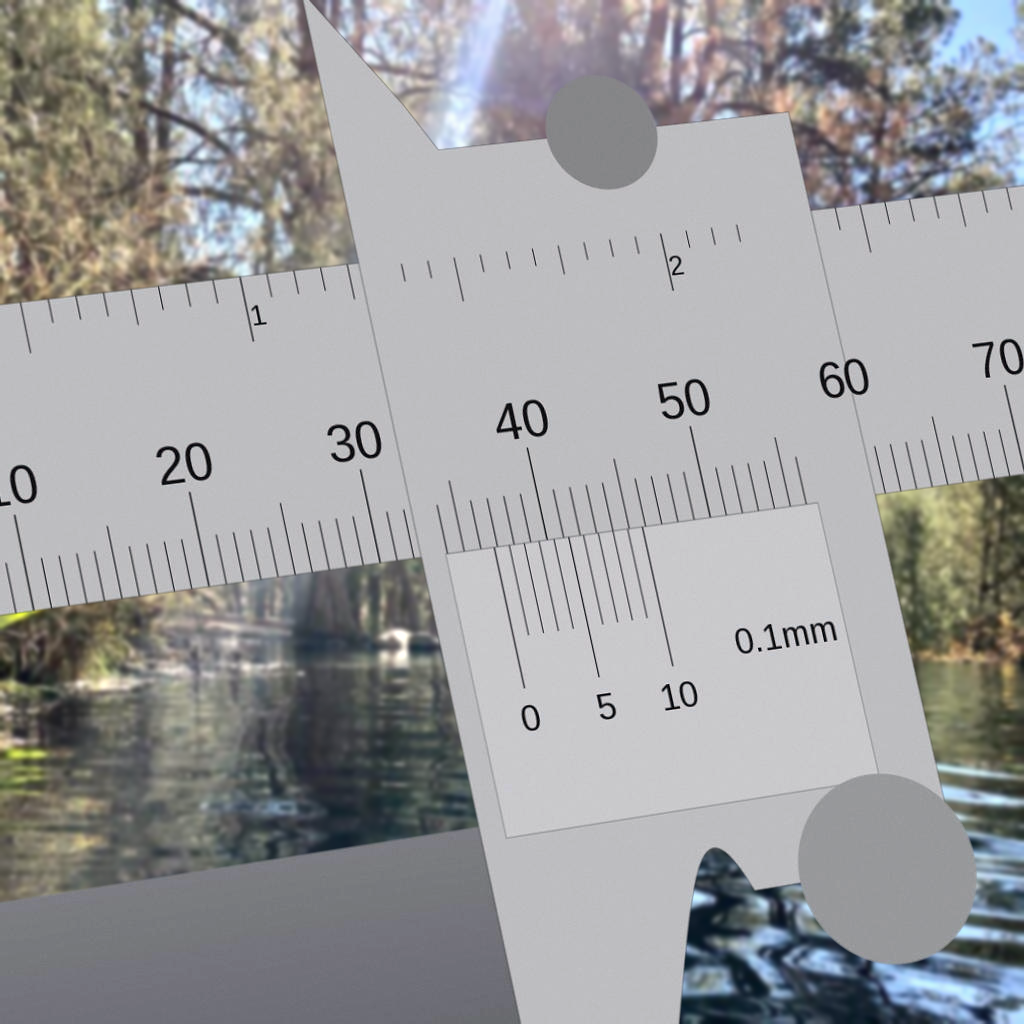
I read 36.8 mm
